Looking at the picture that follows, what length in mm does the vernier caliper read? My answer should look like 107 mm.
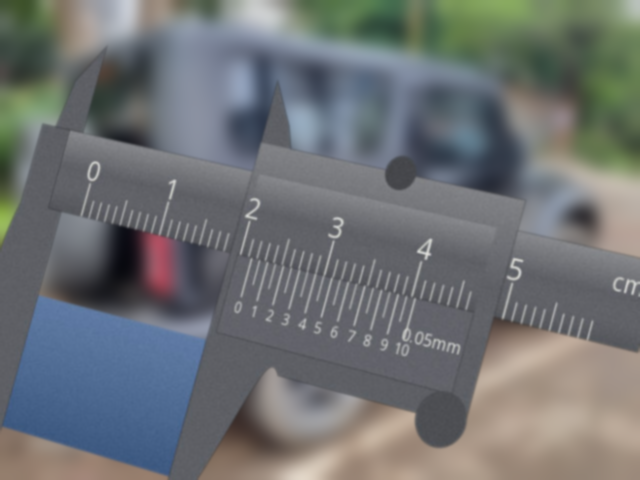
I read 21.4 mm
